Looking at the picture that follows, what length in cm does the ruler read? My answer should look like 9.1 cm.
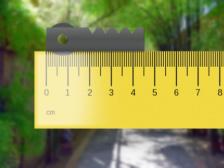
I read 4.5 cm
